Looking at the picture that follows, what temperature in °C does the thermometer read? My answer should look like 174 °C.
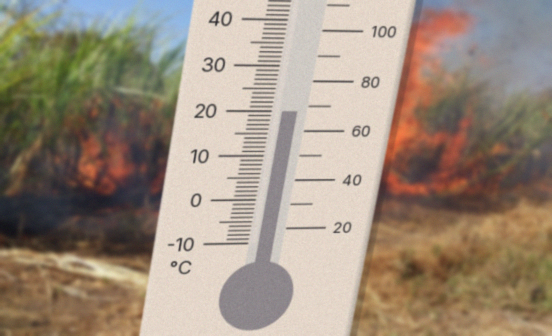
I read 20 °C
